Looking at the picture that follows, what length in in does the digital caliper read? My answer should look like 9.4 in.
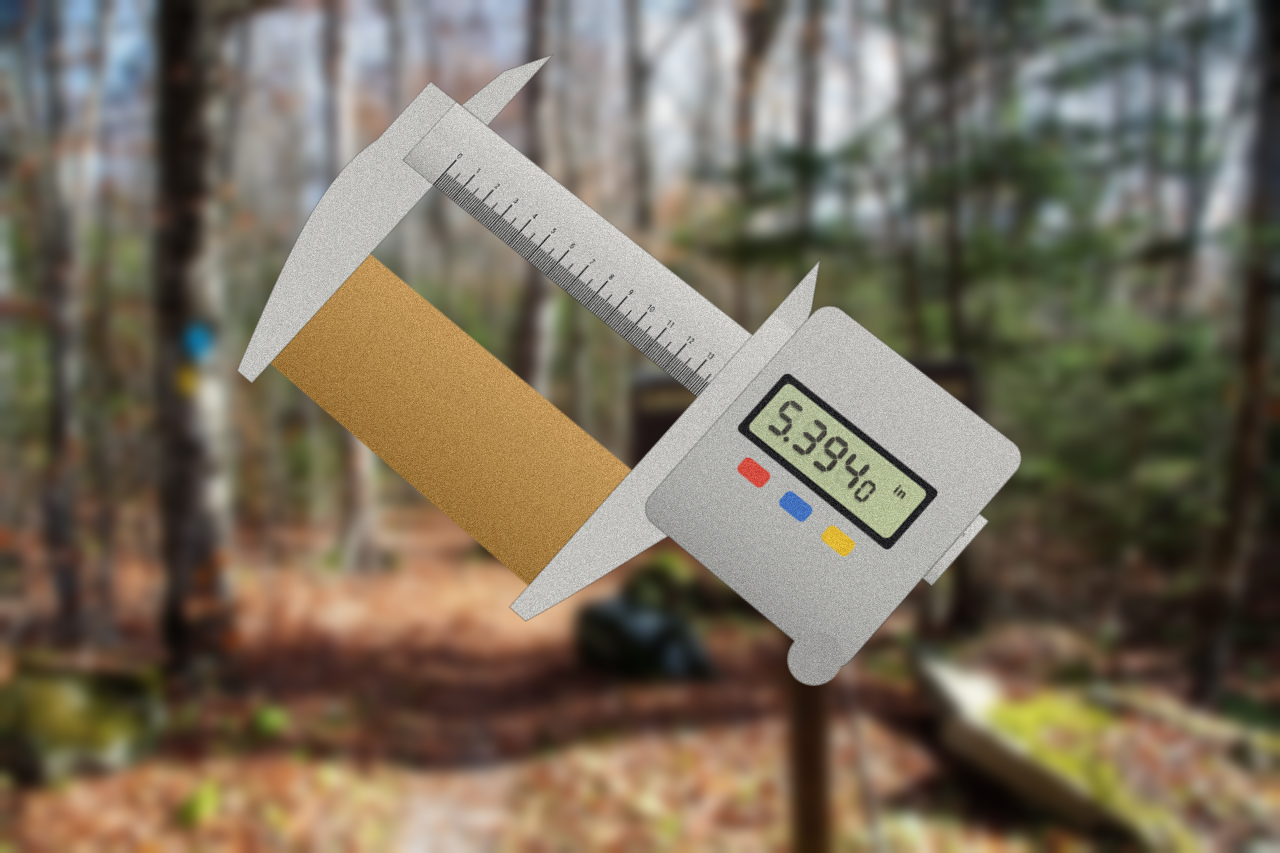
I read 5.3940 in
